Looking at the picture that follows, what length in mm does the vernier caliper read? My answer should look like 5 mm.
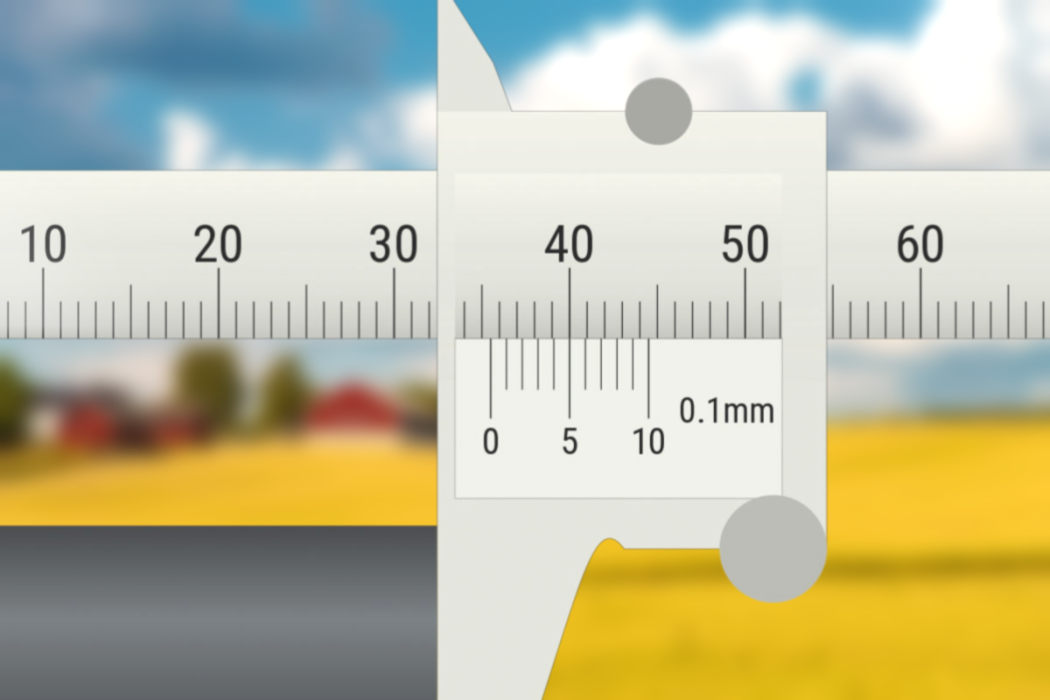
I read 35.5 mm
